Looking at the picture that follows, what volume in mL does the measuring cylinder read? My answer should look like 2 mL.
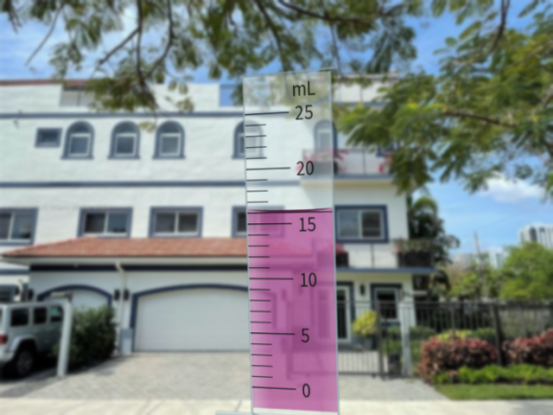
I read 16 mL
